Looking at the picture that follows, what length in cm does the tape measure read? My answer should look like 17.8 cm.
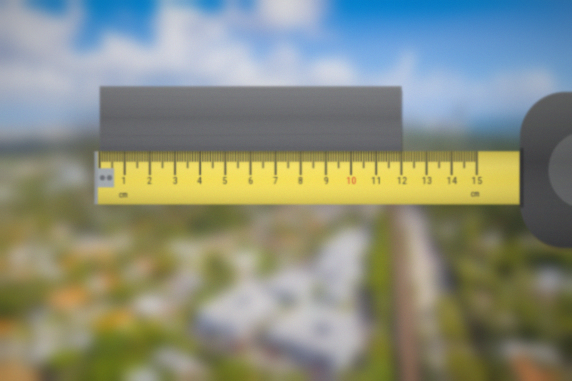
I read 12 cm
